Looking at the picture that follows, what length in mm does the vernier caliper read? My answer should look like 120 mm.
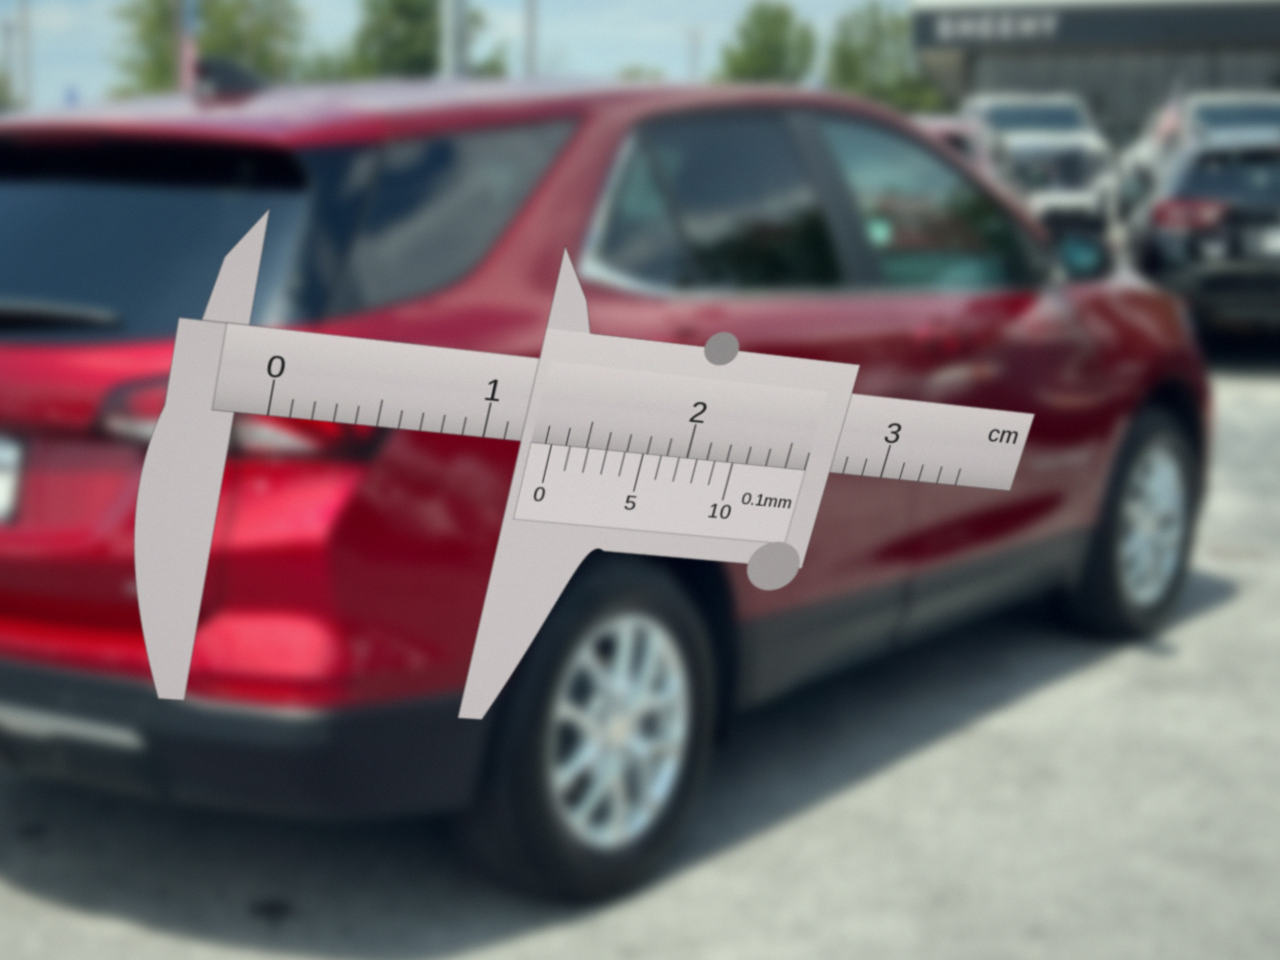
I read 13.3 mm
